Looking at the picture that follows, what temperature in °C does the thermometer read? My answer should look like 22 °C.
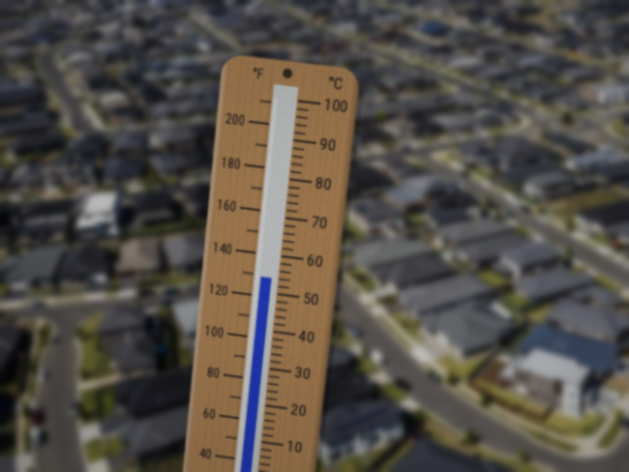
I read 54 °C
